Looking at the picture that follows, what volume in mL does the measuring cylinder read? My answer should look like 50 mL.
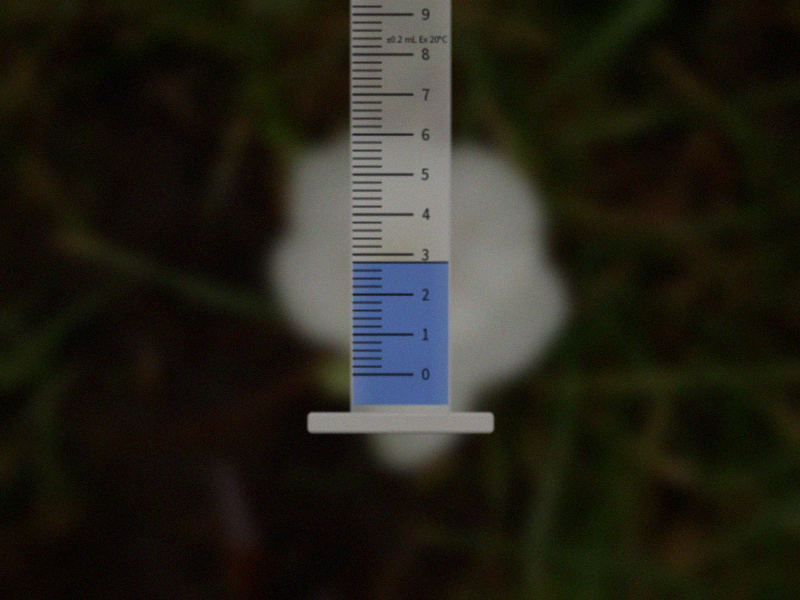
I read 2.8 mL
